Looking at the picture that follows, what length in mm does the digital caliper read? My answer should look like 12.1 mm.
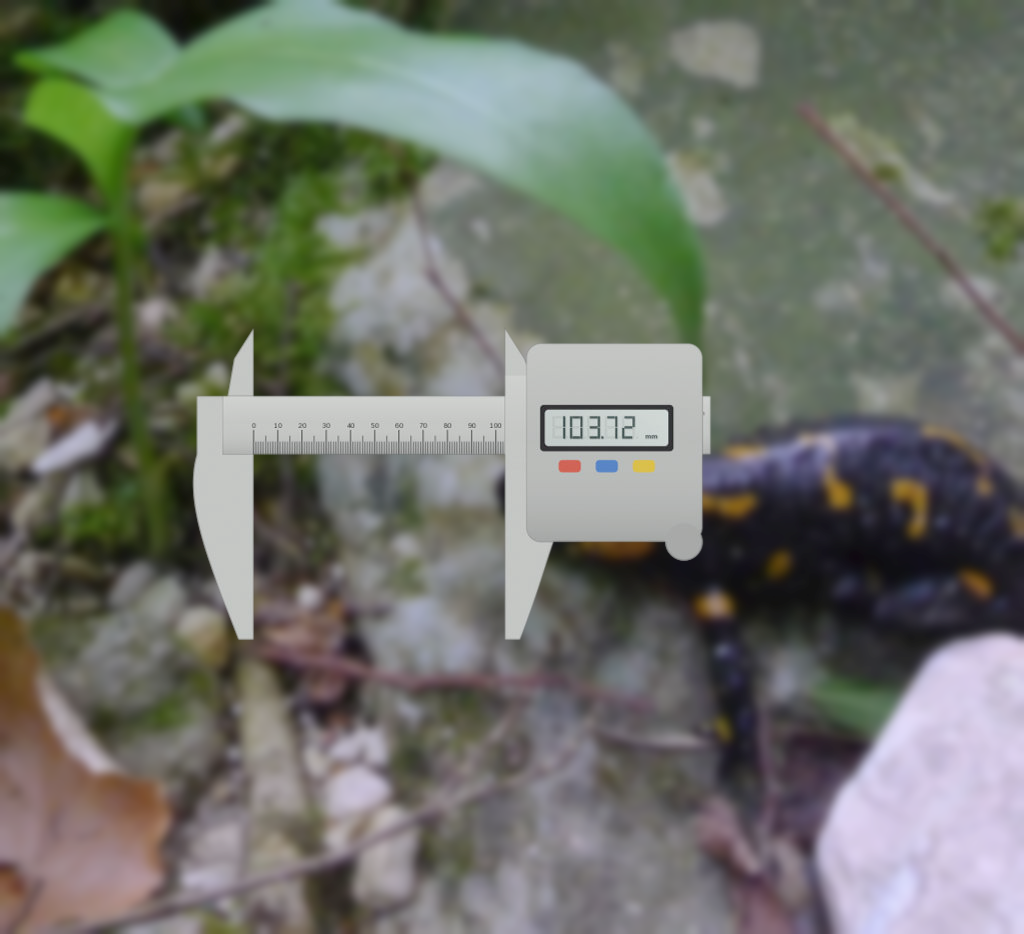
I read 103.72 mm
